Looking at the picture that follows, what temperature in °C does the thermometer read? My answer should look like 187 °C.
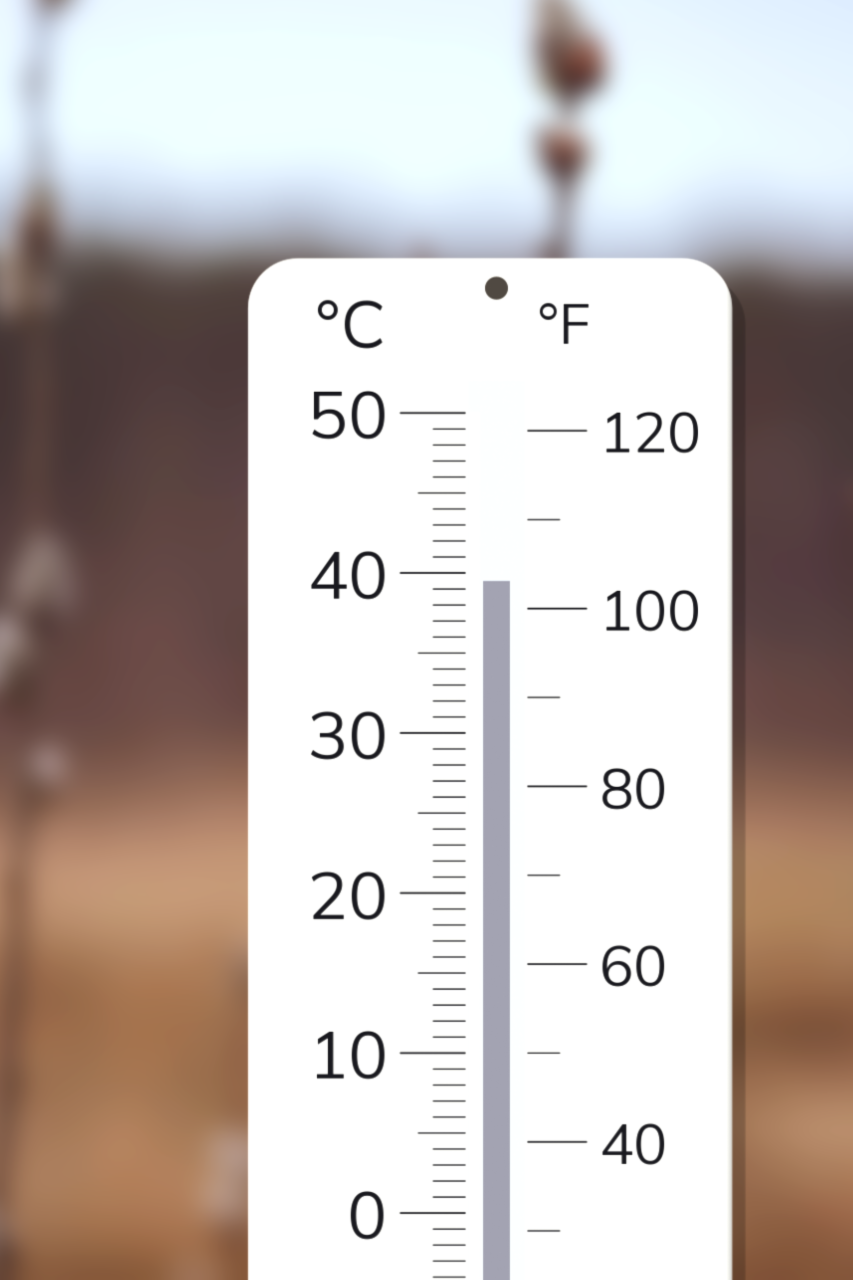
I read 39.5 °C
